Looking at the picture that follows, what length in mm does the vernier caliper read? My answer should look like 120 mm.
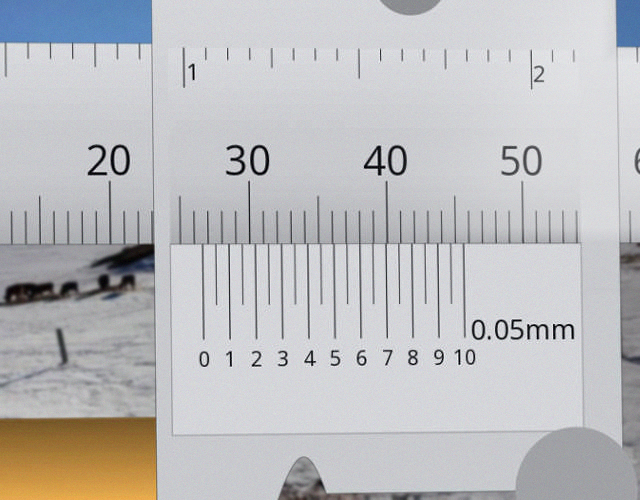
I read 26.6 mm
